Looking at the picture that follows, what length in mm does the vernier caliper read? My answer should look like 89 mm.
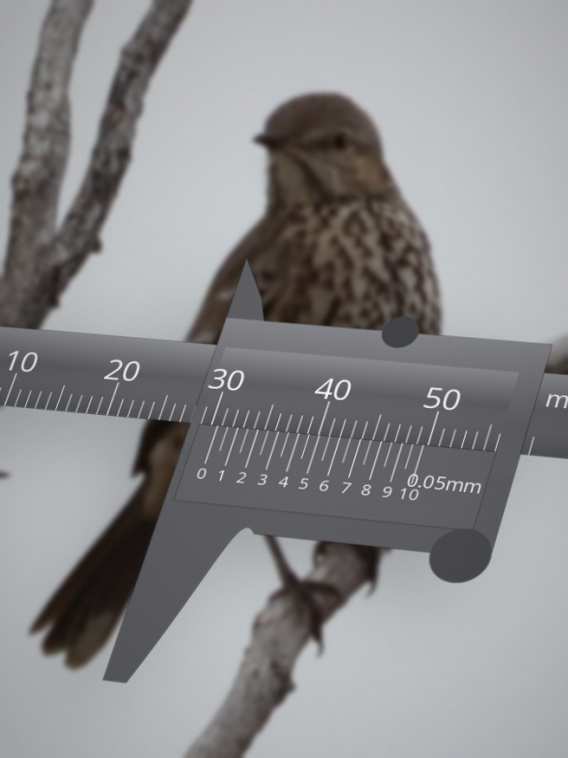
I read 30.6 mm
